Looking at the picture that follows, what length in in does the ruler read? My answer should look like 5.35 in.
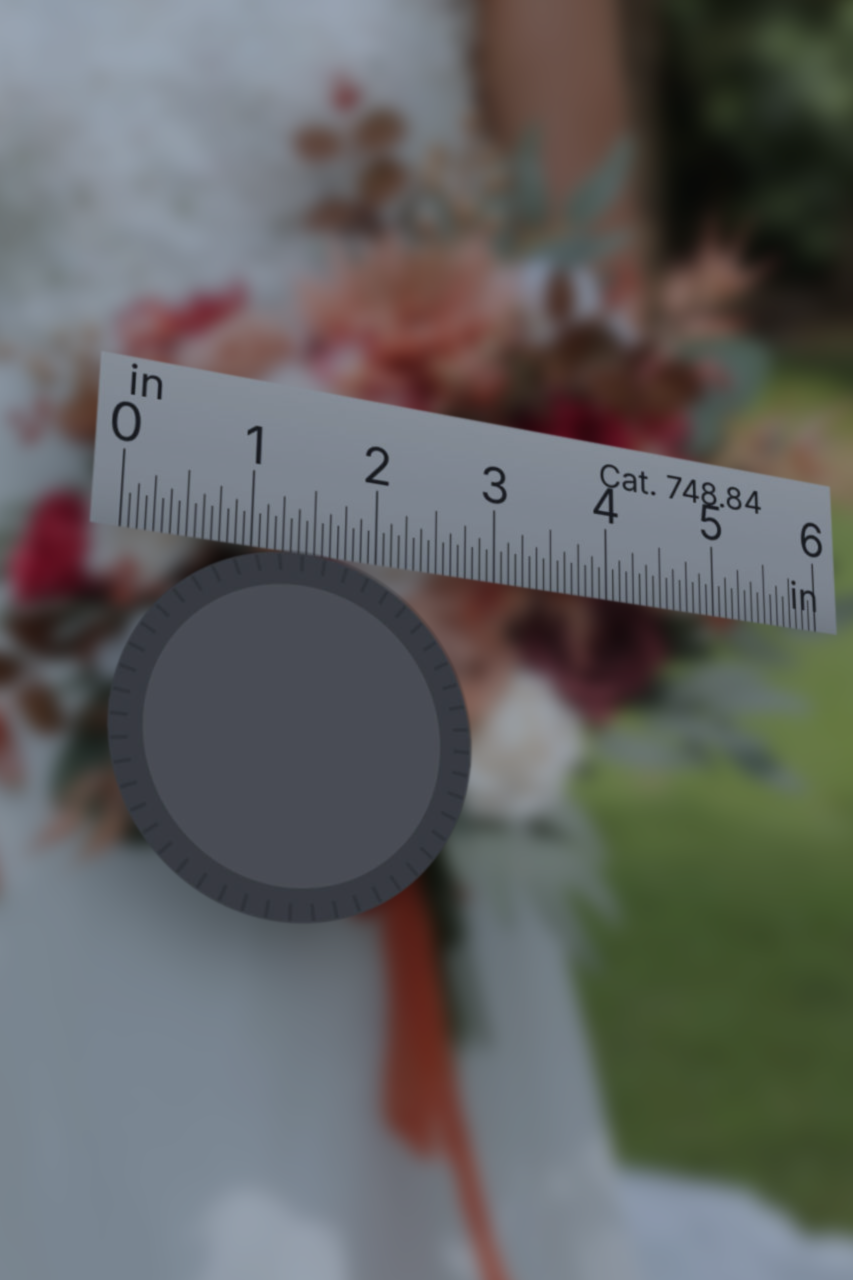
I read 2.8125 in
